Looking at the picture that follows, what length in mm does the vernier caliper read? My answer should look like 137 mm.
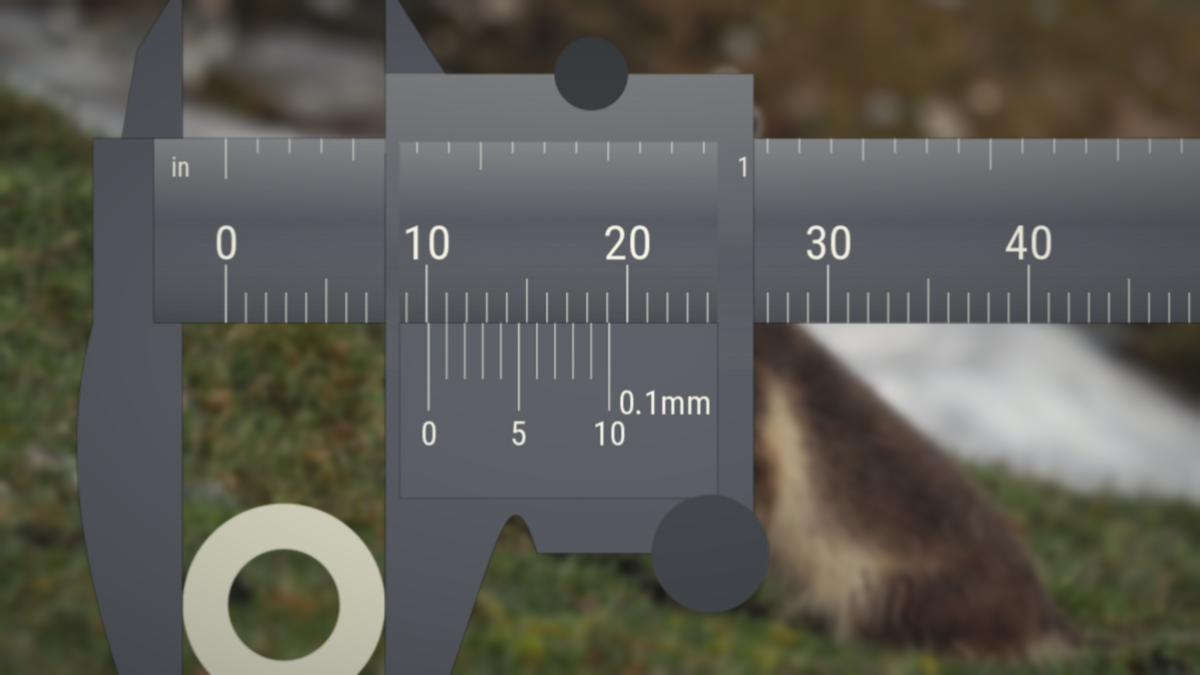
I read 10.1 mm
